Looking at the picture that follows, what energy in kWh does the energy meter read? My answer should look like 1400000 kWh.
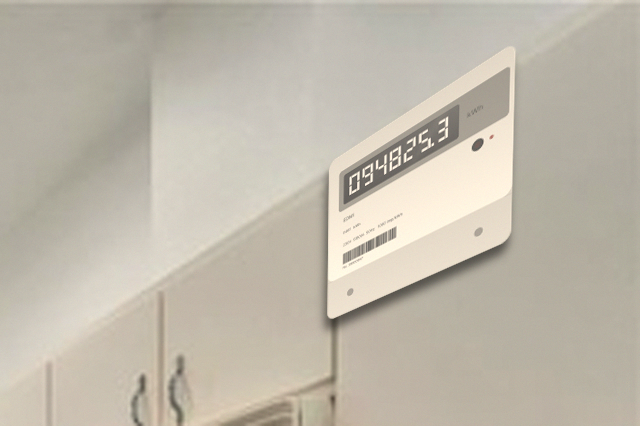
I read 94825.3 kWh
